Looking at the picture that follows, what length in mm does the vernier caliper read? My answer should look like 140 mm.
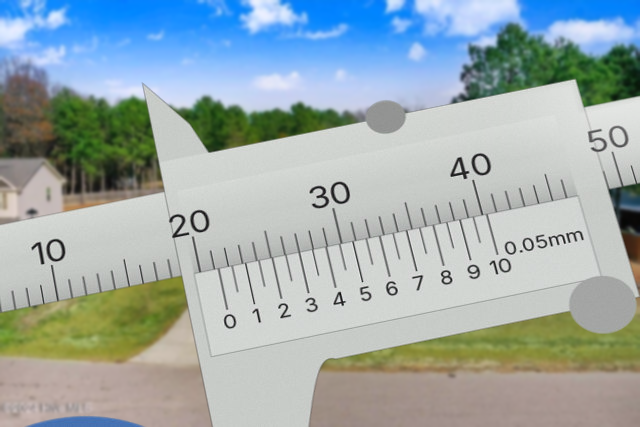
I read 21.3 mm
